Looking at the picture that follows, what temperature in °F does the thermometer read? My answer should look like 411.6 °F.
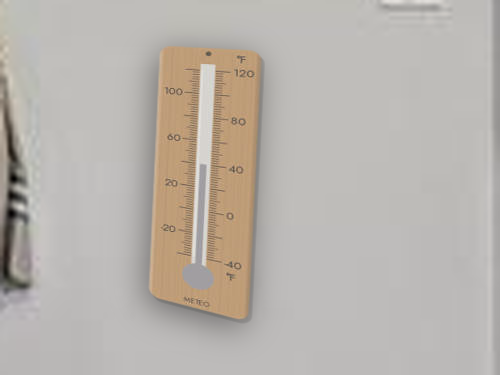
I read 40 °F
